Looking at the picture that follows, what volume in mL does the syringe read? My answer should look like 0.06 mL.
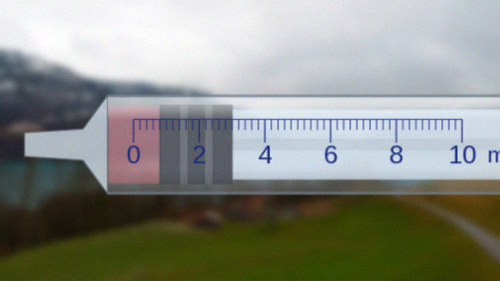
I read 0.8 mL
